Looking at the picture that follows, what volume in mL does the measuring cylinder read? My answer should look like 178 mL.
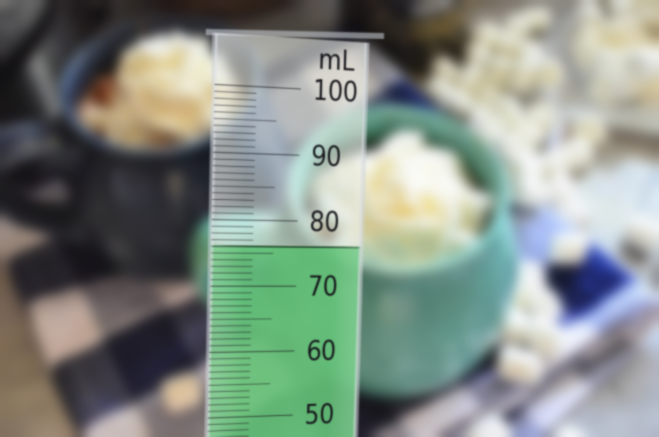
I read 76 mL
